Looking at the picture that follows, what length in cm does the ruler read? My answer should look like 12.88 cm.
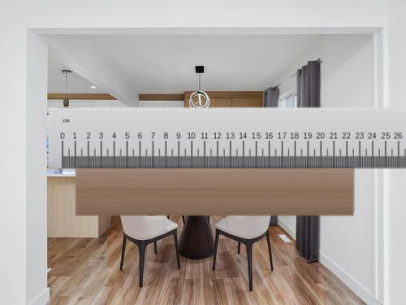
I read 21.5 cm
